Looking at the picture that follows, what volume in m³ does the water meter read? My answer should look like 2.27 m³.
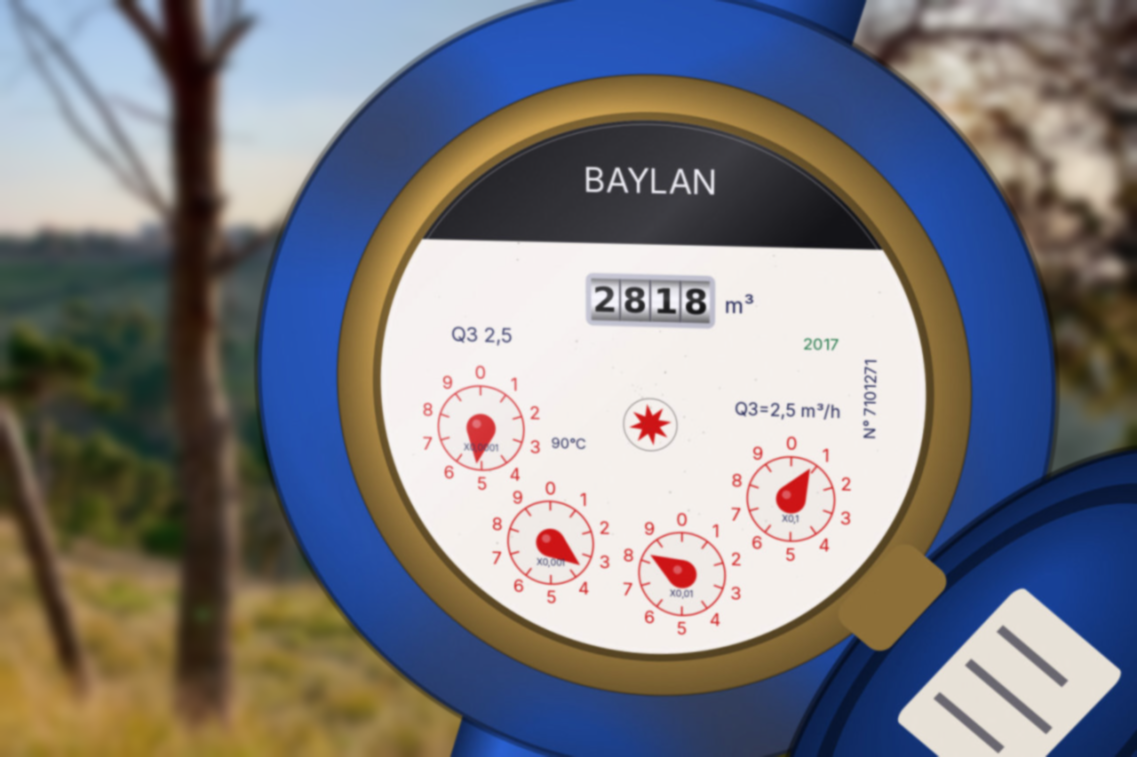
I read 2818.0835 m³
